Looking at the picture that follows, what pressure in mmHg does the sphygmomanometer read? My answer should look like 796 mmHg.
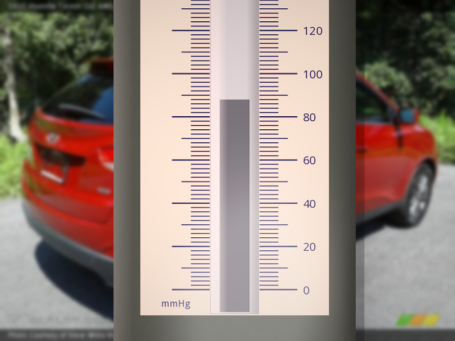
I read 88 mmHg
